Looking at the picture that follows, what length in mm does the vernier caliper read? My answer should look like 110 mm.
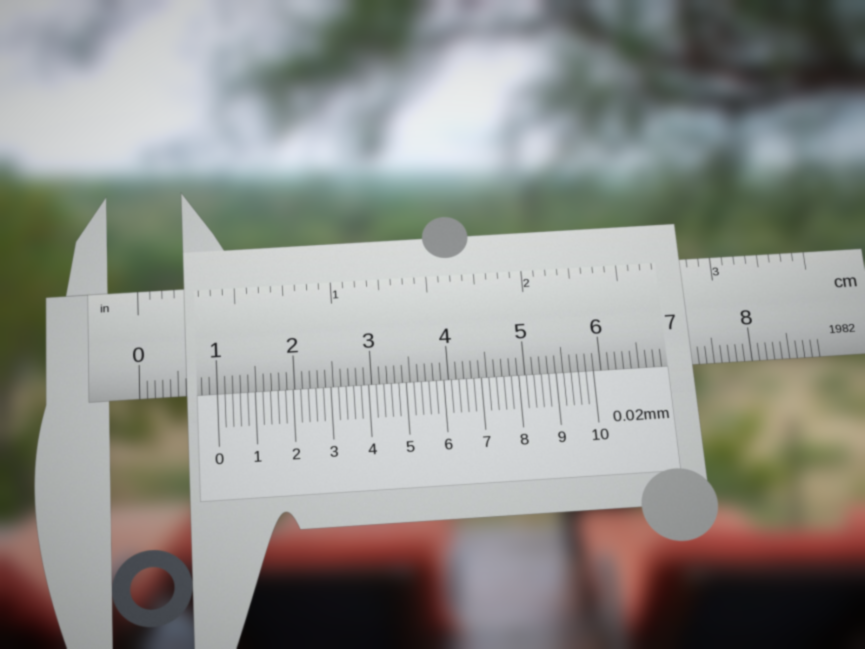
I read 10.0 mm
